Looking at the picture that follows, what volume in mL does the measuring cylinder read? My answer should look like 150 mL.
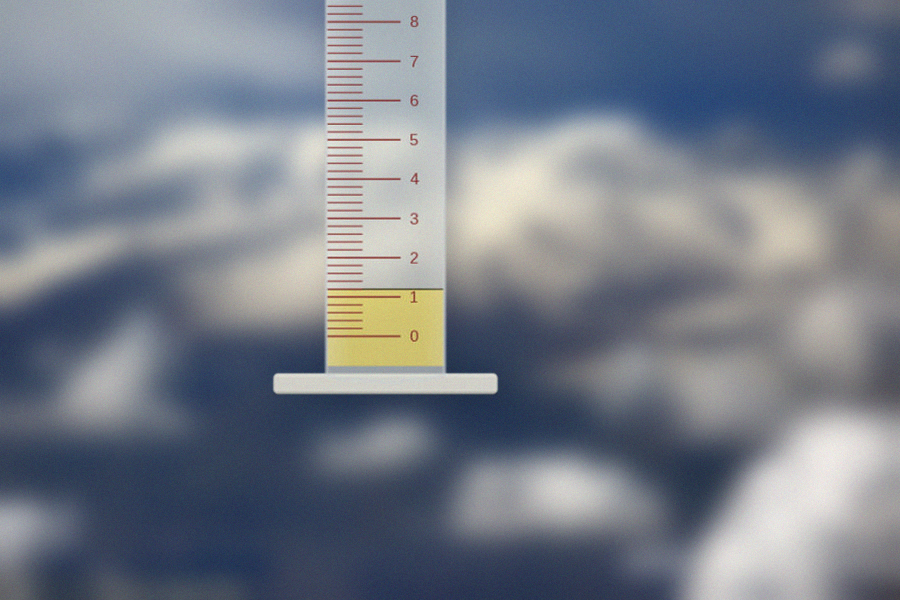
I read 1.2 mL
